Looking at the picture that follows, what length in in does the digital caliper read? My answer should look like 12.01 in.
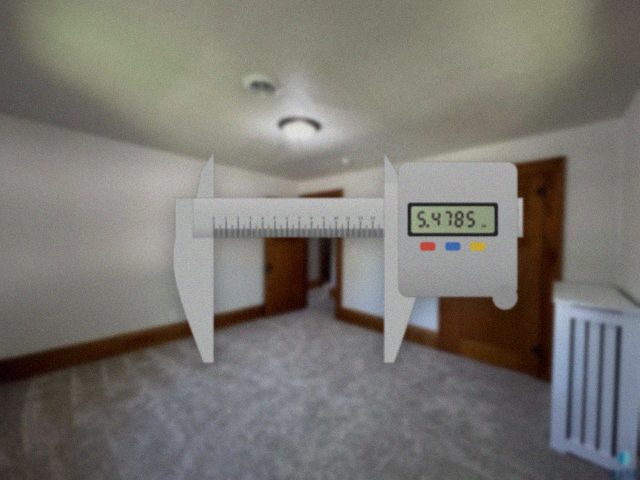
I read 5.4785 in
